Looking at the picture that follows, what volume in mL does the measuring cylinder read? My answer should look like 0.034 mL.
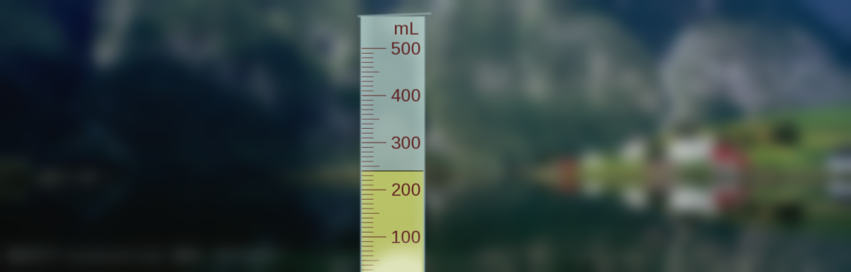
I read 240 mL
